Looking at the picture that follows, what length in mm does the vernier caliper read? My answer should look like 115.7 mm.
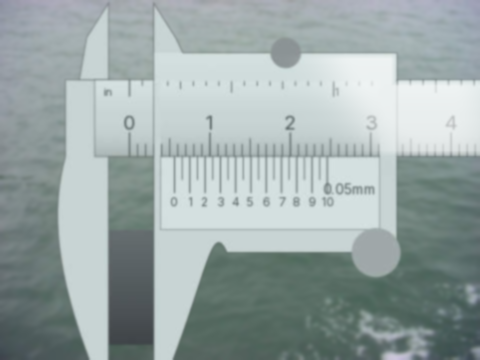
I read 5.6 mm
